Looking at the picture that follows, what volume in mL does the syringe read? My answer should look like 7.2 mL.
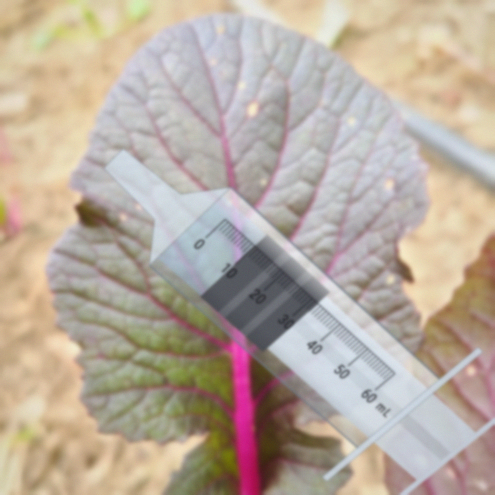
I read 10 mL
